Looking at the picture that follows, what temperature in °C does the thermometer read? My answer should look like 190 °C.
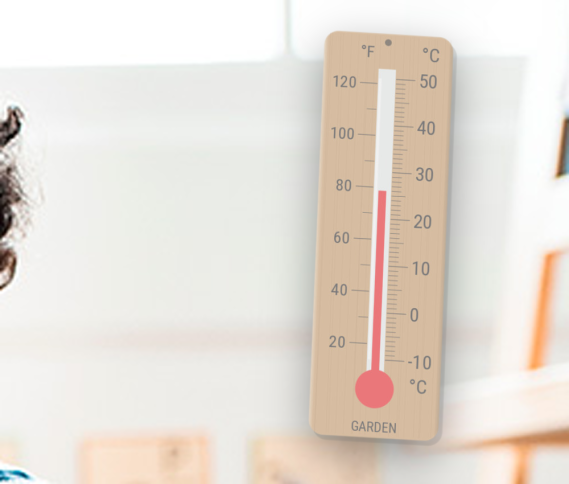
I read 26 °C
